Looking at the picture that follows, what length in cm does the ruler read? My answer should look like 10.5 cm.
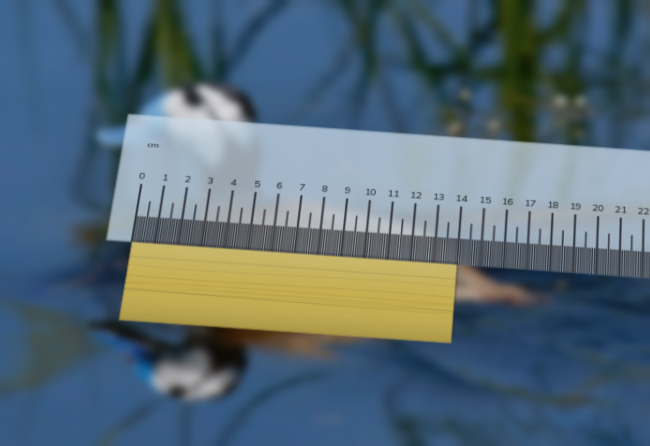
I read 14 cm
